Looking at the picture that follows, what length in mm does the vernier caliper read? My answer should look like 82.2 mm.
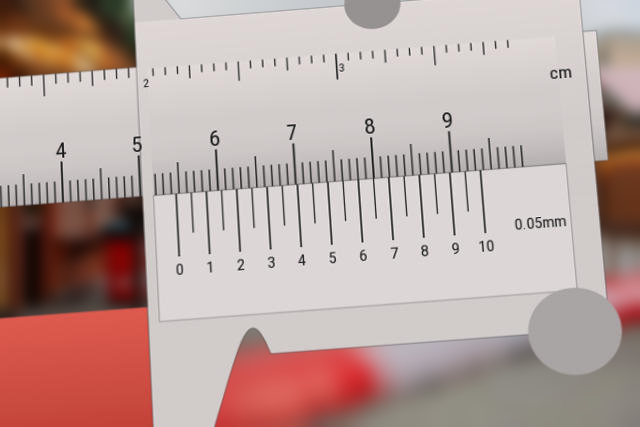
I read 54.6 mm
